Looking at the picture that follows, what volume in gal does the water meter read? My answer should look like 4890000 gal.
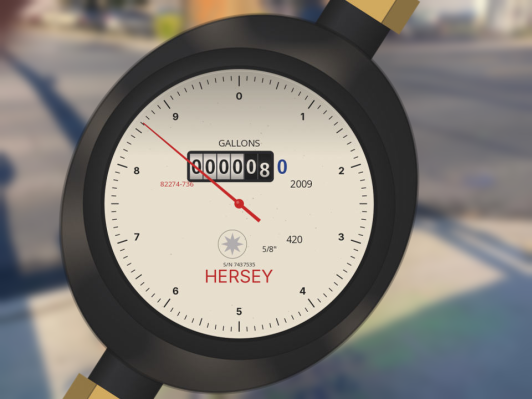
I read 78.6 gal
